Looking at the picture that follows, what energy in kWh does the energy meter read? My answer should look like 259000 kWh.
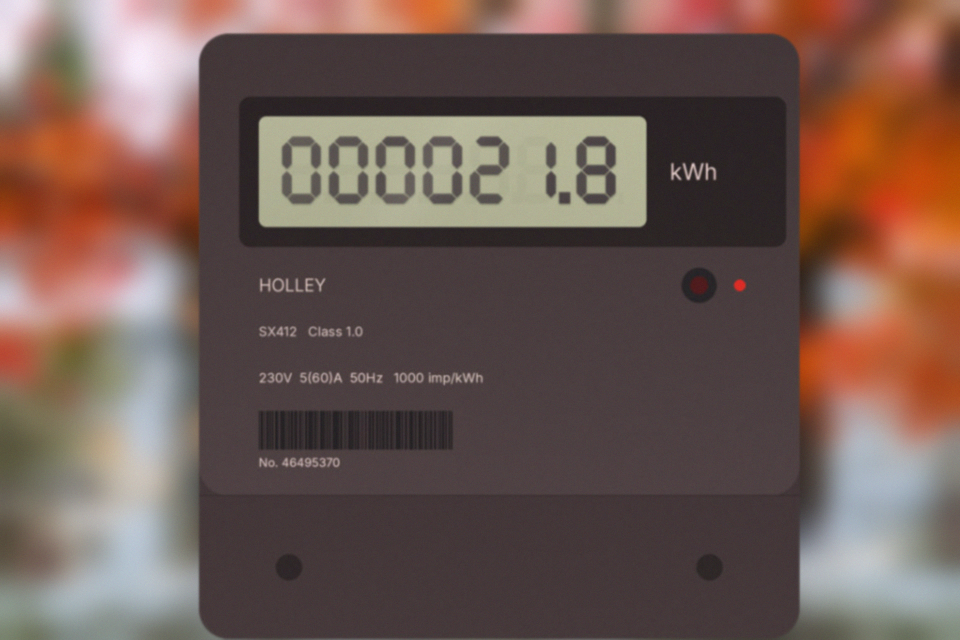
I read 21.8 kWh
